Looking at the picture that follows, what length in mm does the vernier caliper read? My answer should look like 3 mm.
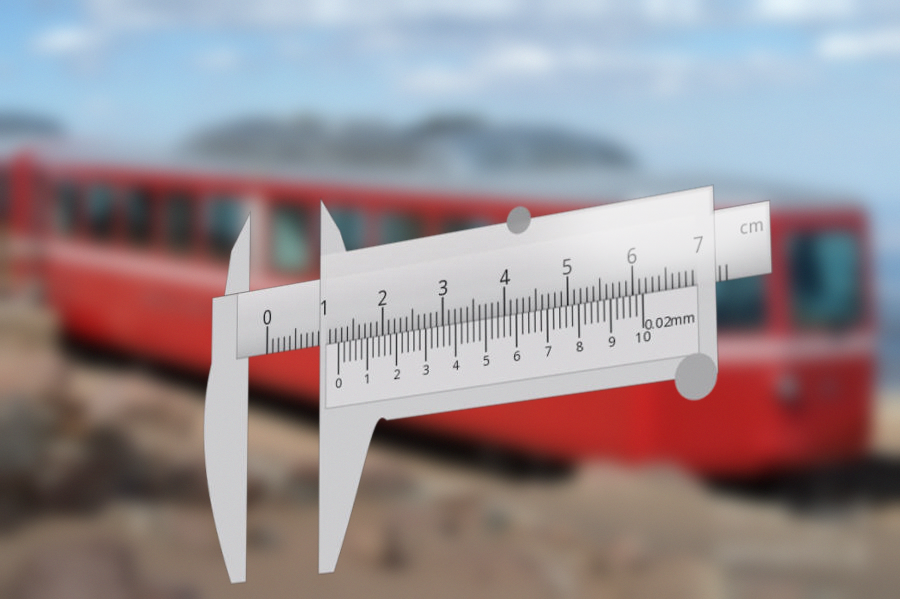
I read 12.5 mm
